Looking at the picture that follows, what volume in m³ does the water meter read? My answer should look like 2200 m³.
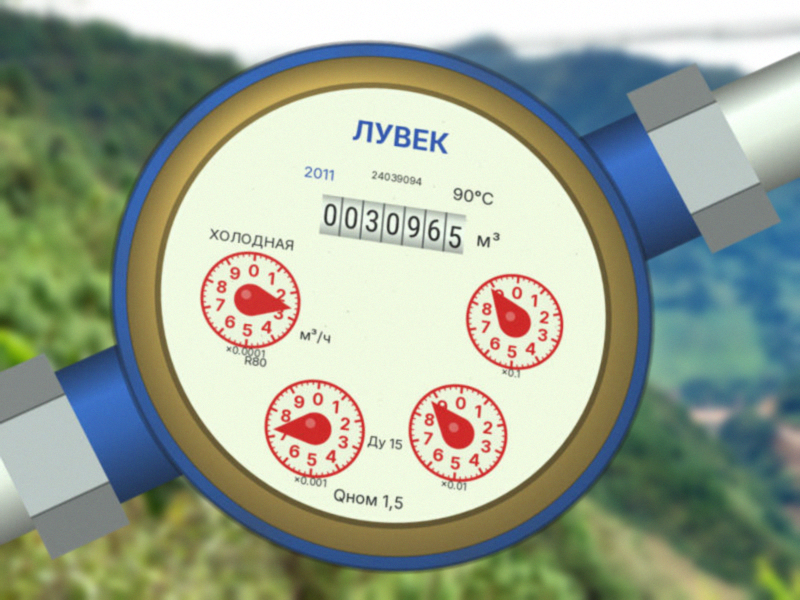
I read 30964.8872 m³
